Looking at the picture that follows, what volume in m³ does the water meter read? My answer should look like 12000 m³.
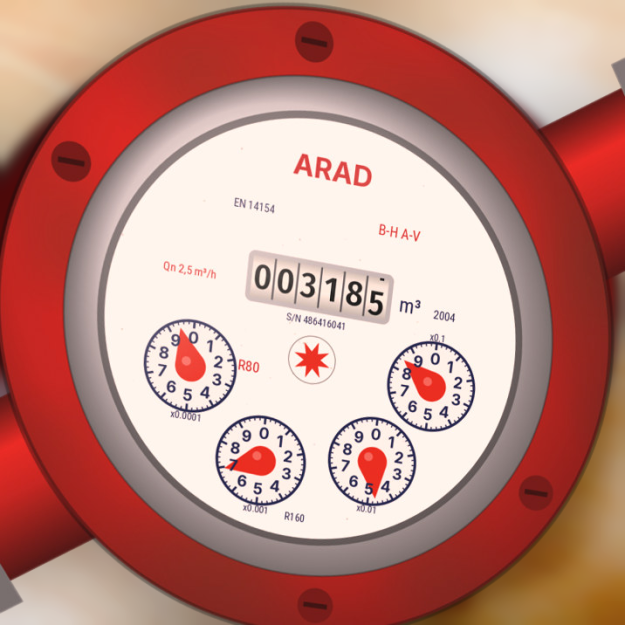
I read 3184.8469 m³
